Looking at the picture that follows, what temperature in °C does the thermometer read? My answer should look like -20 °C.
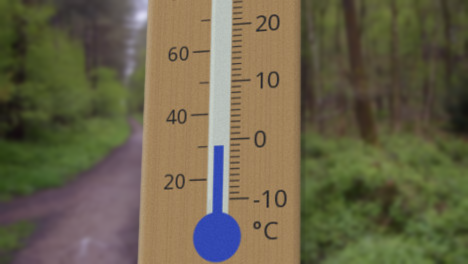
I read -1 °C
